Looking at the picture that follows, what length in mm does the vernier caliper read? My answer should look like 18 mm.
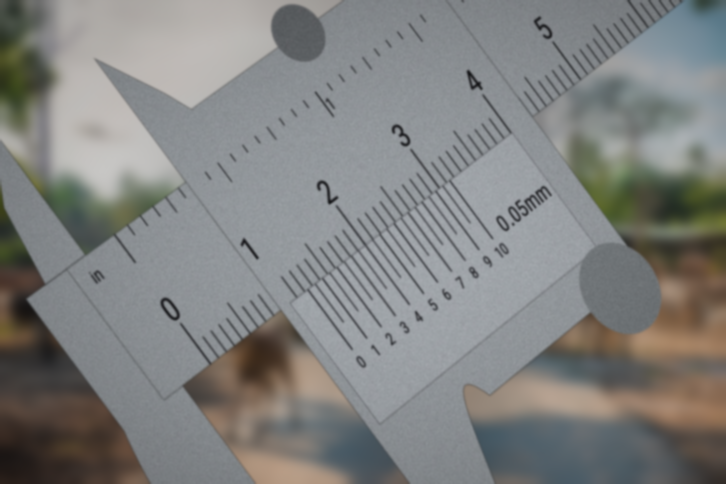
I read 12.4 mm
